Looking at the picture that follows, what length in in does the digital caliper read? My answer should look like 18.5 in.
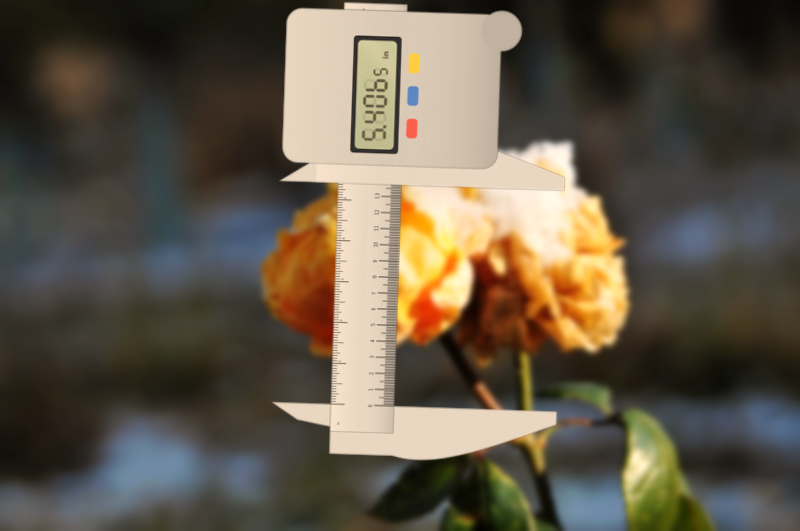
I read 5.4065 in
